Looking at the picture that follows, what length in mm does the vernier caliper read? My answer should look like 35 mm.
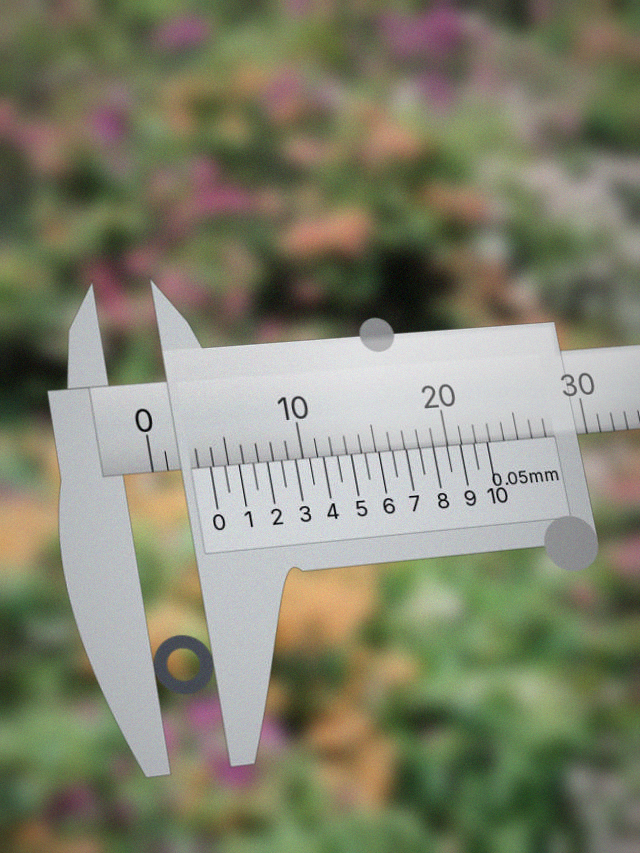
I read 3.8 mm
